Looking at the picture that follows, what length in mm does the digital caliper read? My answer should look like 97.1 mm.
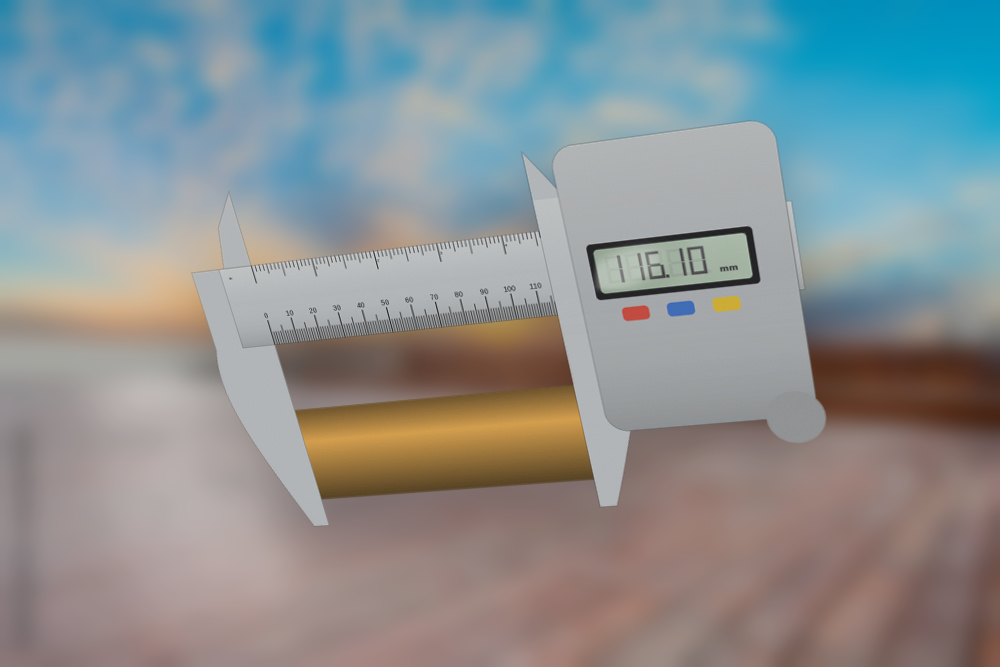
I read 116.10 mm
